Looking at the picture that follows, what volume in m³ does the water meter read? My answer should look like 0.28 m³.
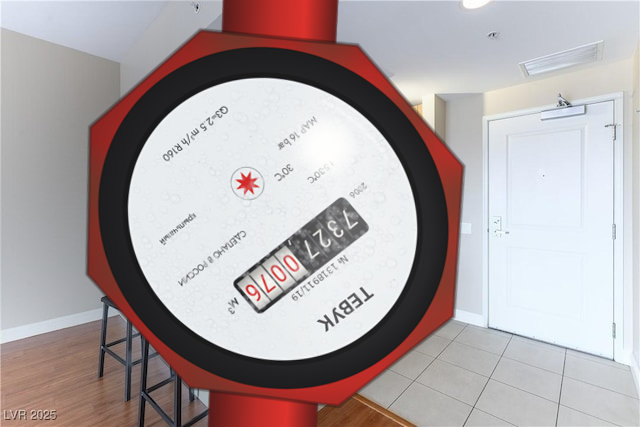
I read 7327.0076 m³
